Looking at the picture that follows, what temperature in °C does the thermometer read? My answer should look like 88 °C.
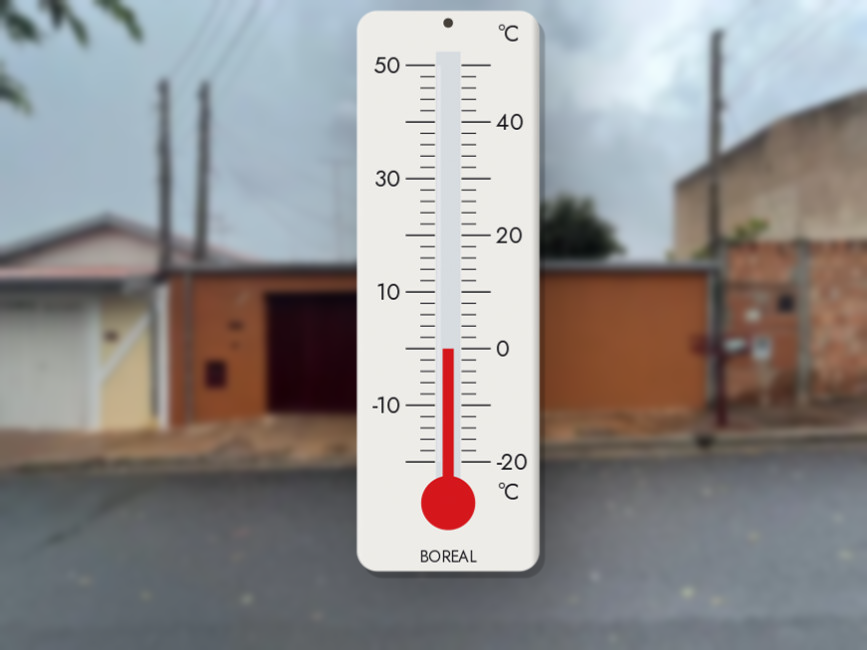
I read 0 °C
